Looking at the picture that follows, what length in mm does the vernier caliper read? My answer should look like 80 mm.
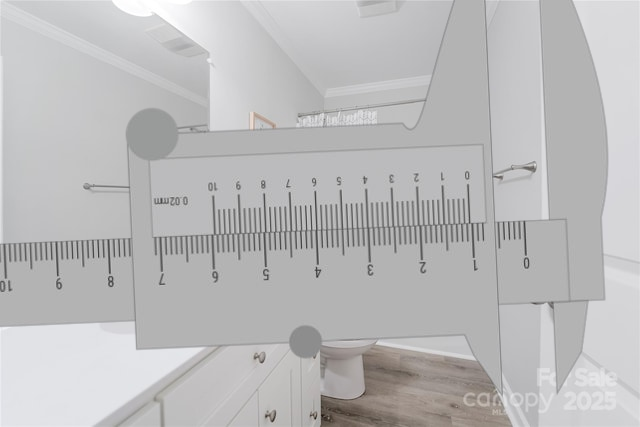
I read 10.5 mm
